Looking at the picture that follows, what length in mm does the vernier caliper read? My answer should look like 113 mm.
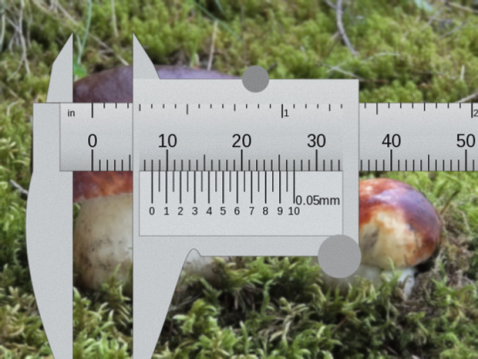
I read 8.0 mm
